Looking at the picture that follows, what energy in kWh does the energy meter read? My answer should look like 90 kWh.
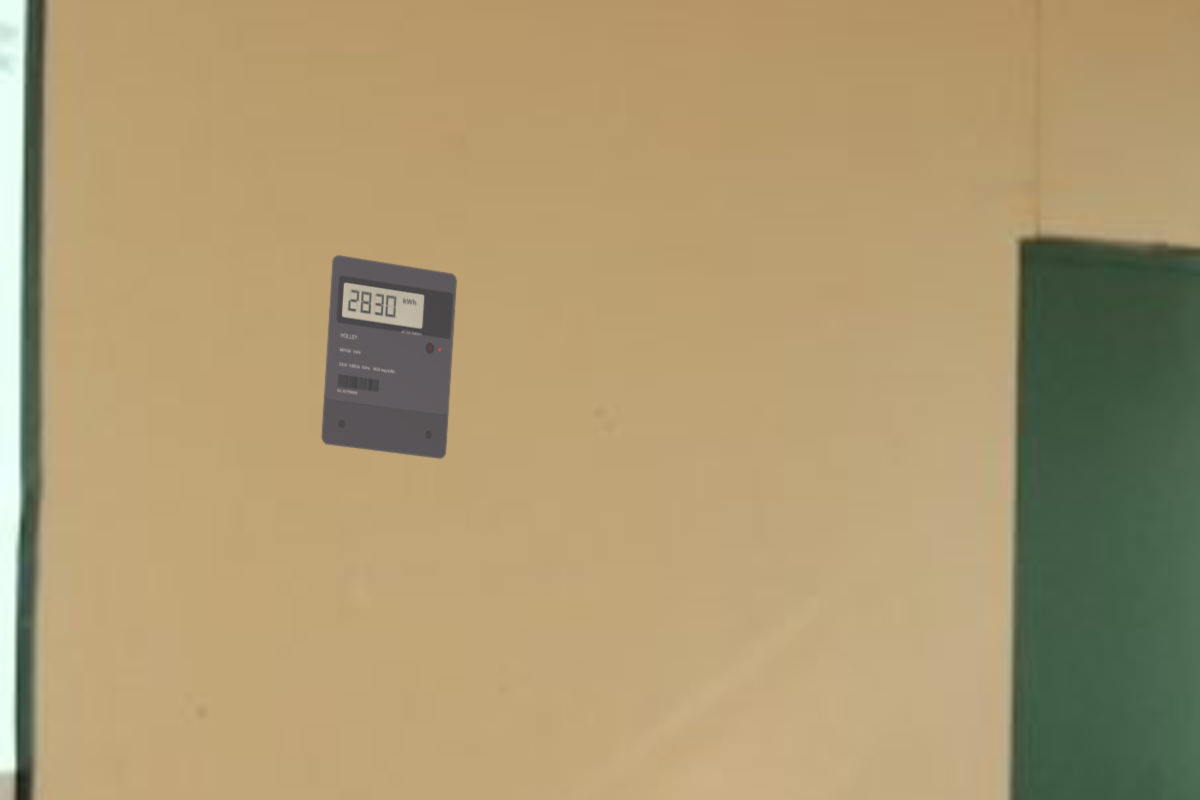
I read 2830 kWh
